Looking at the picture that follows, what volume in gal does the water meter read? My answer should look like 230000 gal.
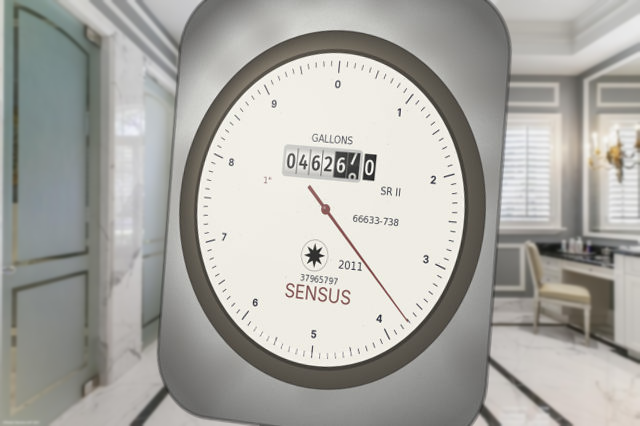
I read 462673.7 gal
